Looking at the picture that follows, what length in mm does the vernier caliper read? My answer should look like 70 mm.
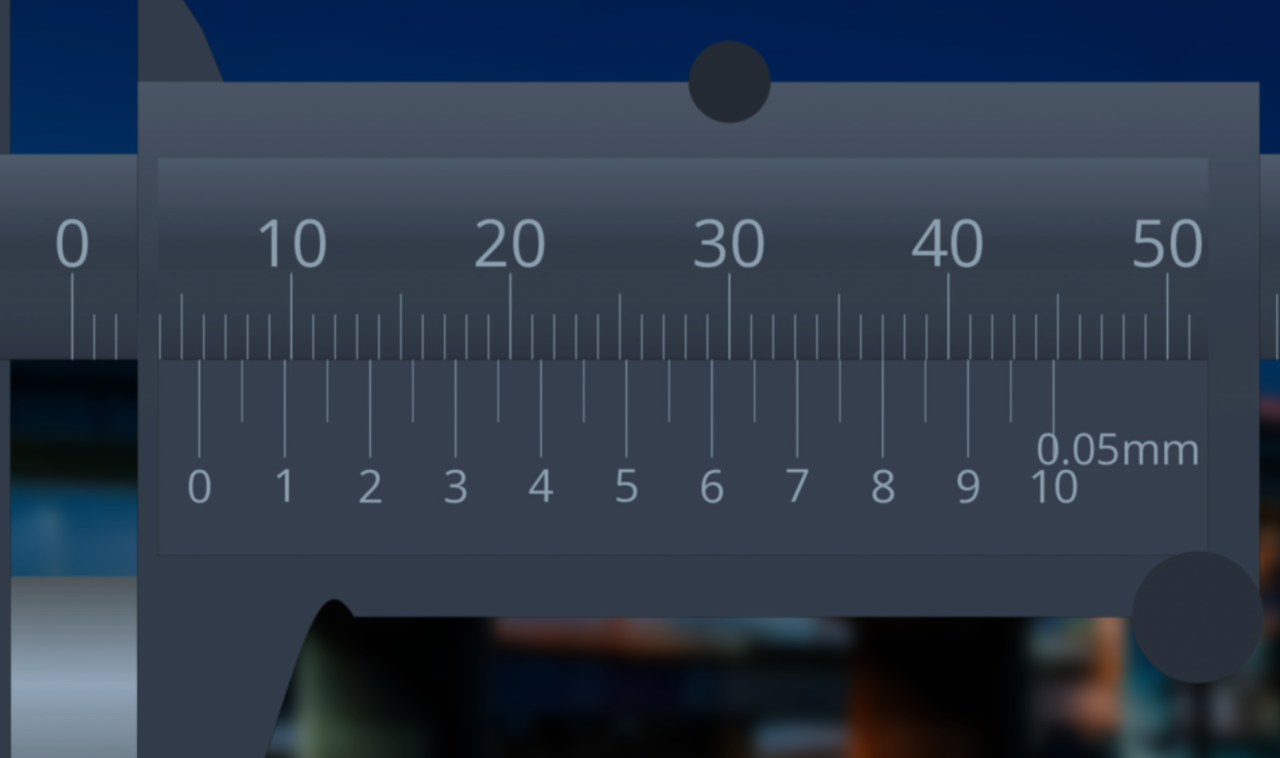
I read 5.8 mm
